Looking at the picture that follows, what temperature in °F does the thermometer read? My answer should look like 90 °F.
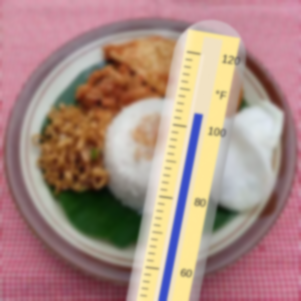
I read 104 °F
